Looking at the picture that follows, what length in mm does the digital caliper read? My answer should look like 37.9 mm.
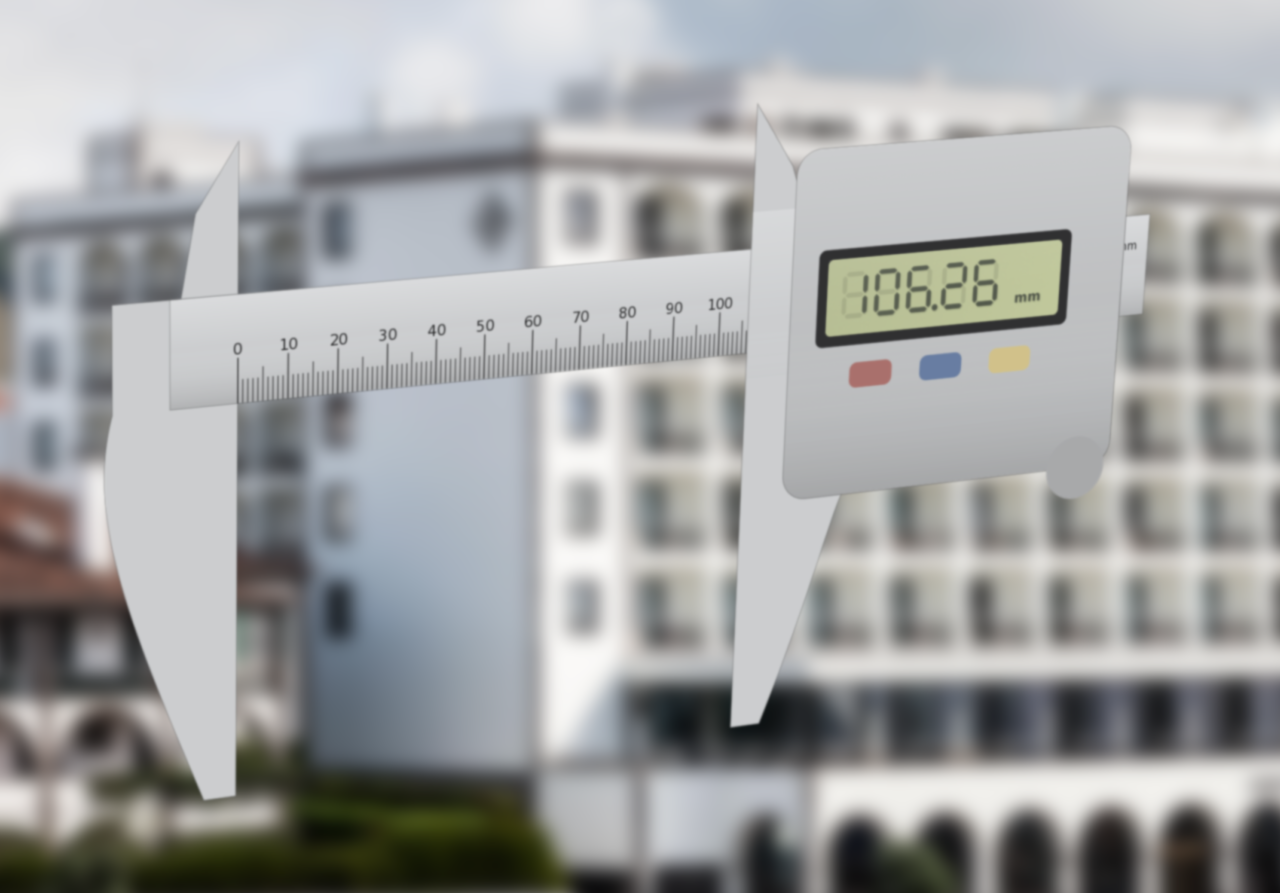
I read 106.26 mm
